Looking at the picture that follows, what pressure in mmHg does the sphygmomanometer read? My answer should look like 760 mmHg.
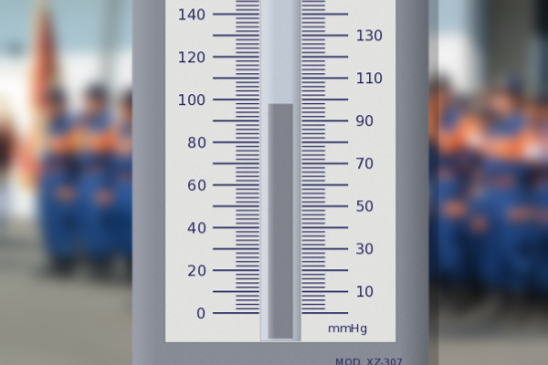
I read 98 mmHg
